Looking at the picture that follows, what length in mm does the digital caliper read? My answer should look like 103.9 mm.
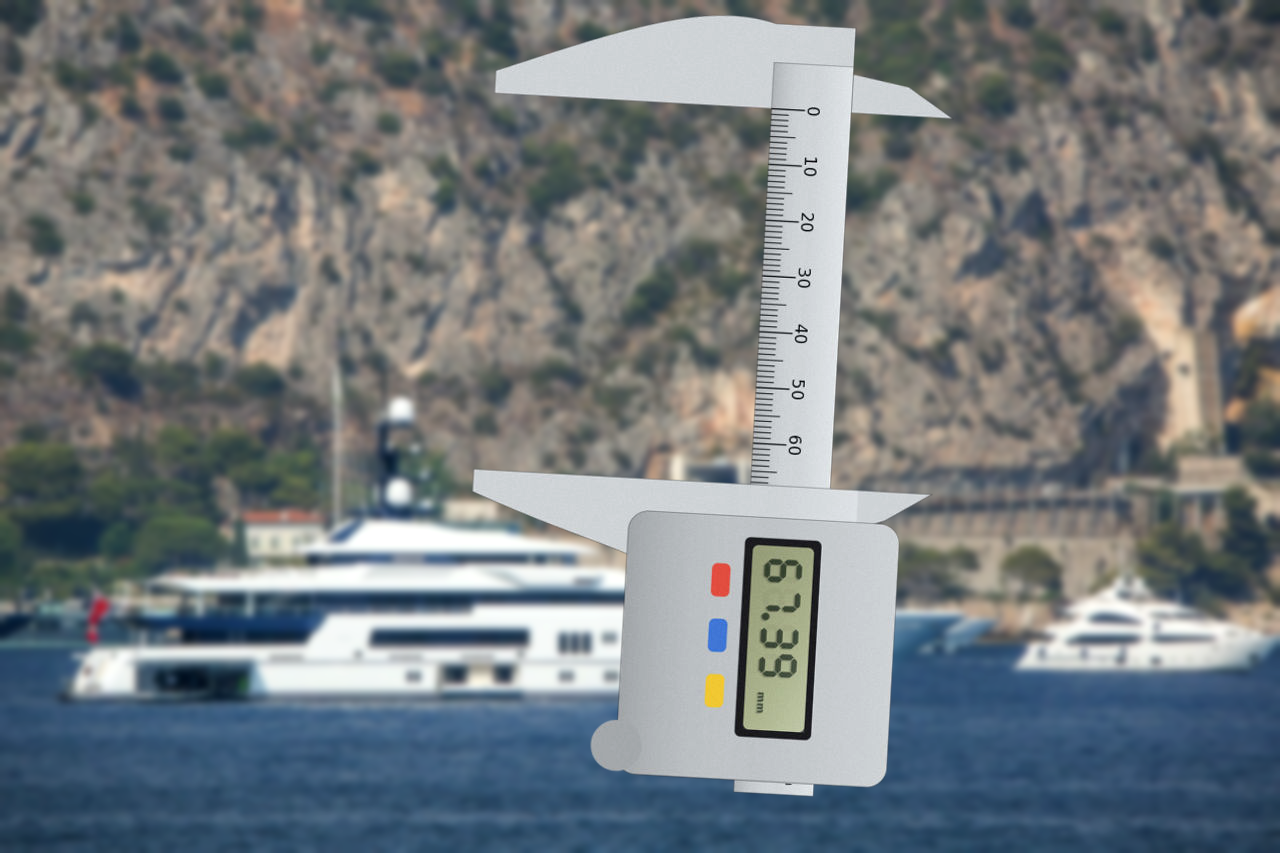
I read 67.39 mm
